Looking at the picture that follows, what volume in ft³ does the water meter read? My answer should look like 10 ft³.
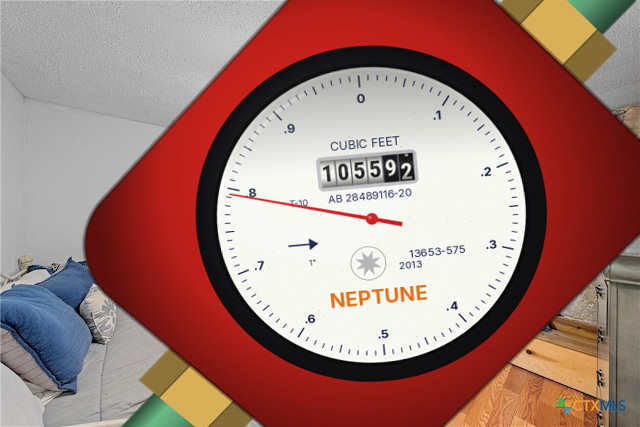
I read 105591.79 ft³
